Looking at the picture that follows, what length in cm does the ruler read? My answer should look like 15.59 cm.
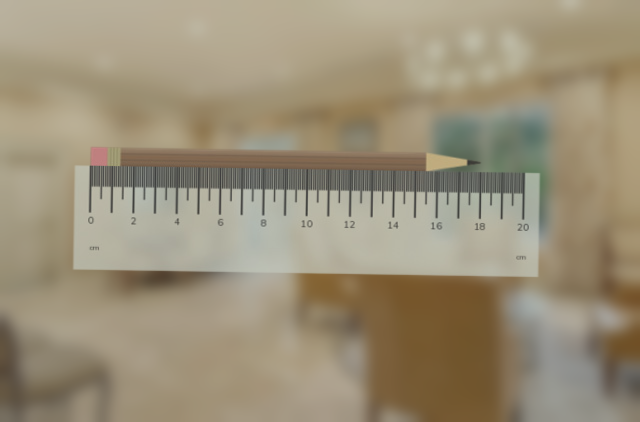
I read 18 cm
